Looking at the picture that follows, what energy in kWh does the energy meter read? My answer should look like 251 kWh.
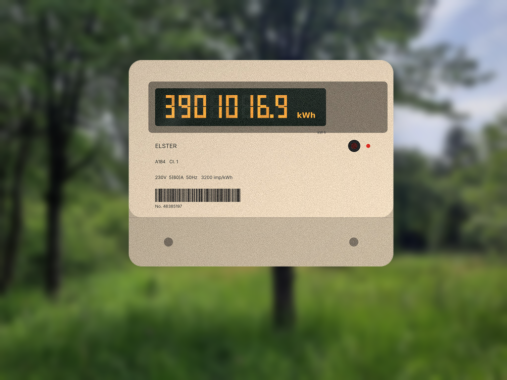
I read 3901016.9 kWh
